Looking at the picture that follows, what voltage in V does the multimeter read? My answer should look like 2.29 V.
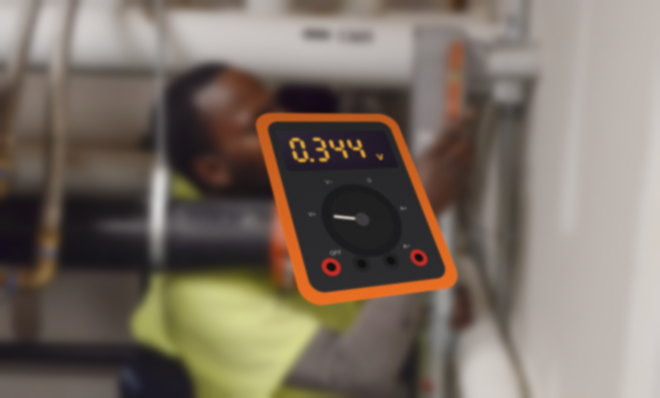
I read 0.344 V
